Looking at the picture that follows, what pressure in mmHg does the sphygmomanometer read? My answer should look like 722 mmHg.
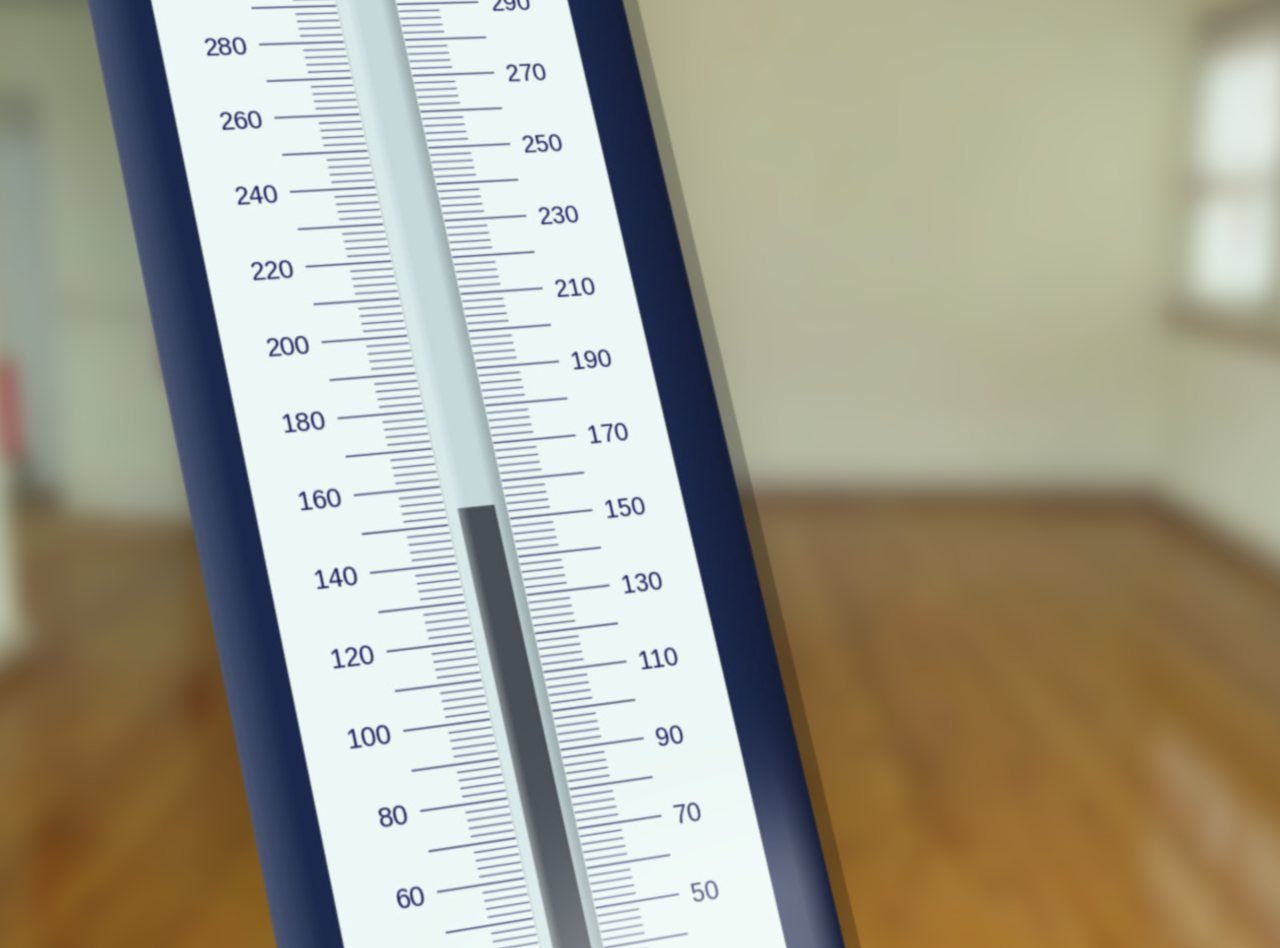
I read 154 mmHg
